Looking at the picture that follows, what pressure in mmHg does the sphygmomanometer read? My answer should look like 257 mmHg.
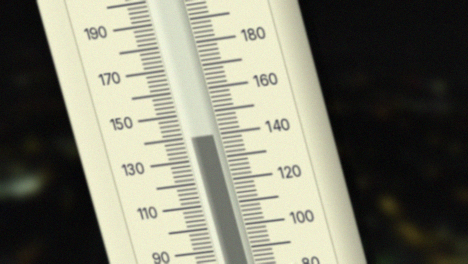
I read 140 mmHg
